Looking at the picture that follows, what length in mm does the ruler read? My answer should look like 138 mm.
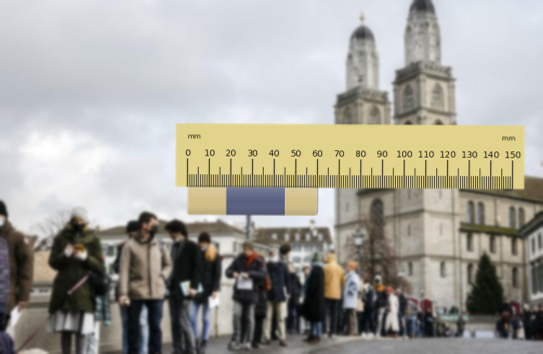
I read 60 mm
